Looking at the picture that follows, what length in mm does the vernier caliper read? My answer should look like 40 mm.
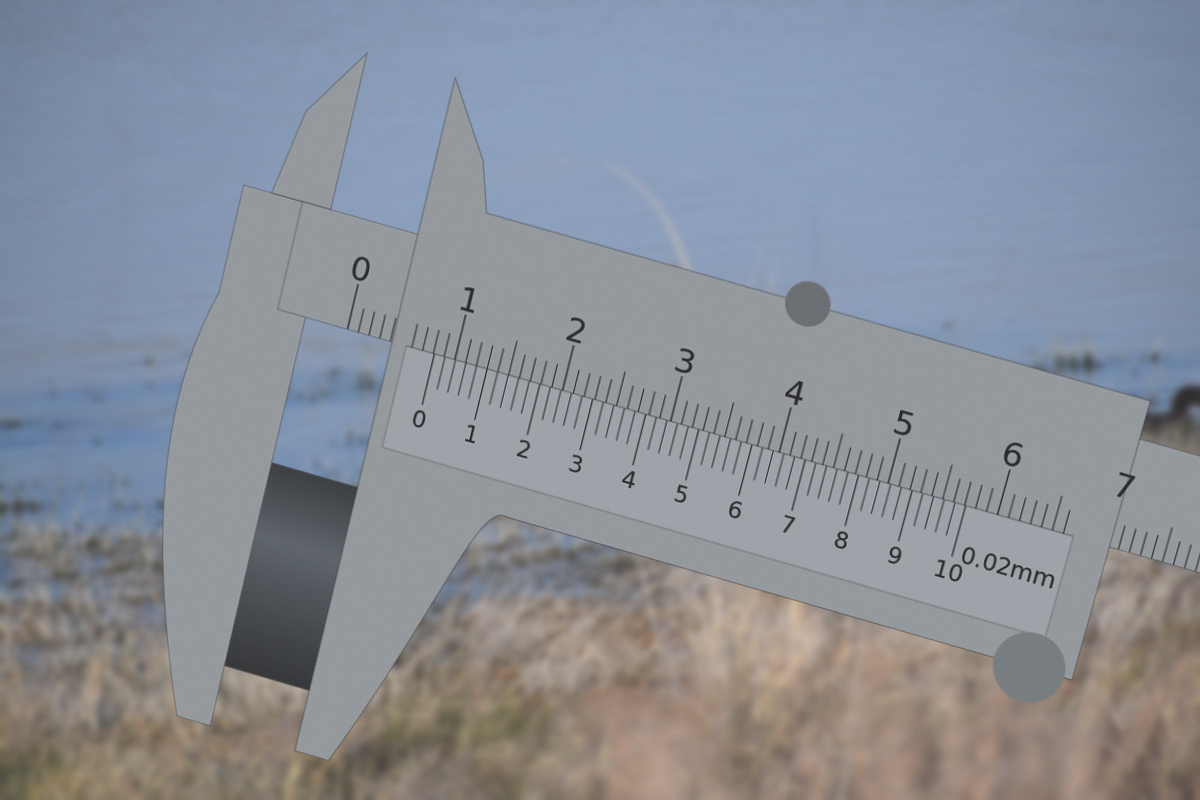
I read 8.1 mm
